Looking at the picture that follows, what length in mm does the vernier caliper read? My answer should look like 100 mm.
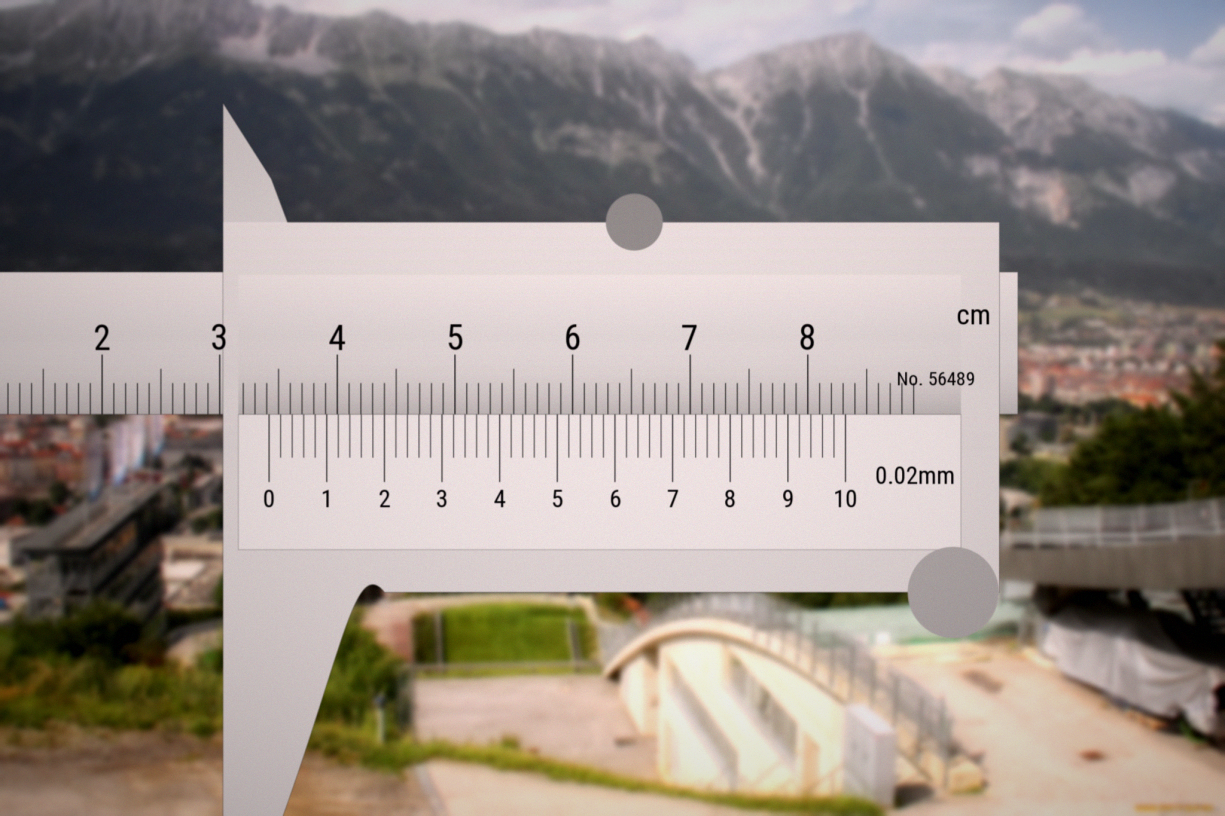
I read 34.2 mm
